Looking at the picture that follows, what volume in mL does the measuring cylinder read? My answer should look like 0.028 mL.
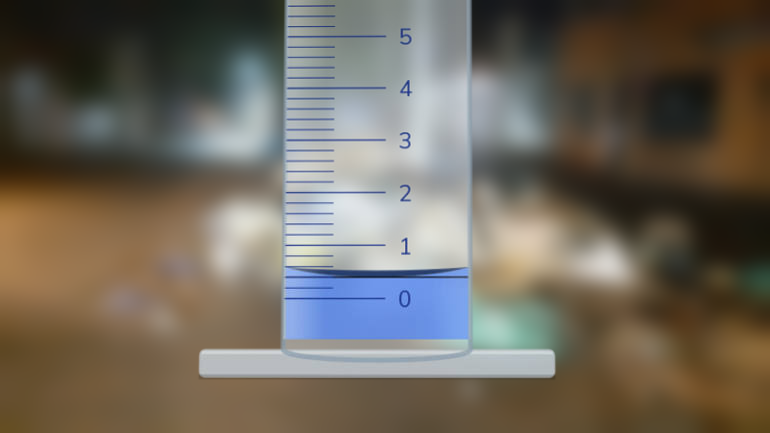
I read 0.4 mL
